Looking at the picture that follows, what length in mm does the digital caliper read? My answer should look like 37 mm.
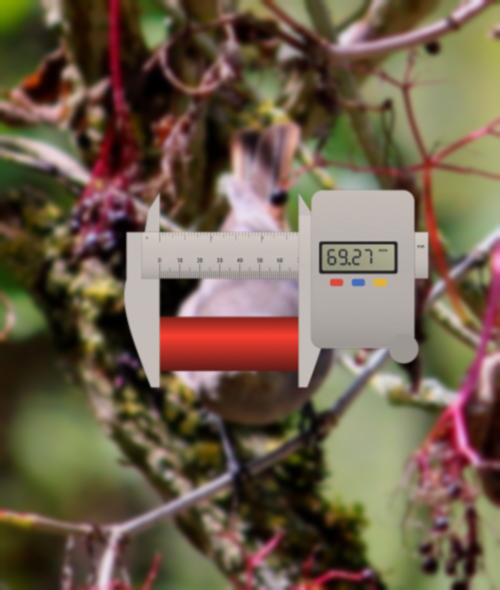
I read 69.27 mm
